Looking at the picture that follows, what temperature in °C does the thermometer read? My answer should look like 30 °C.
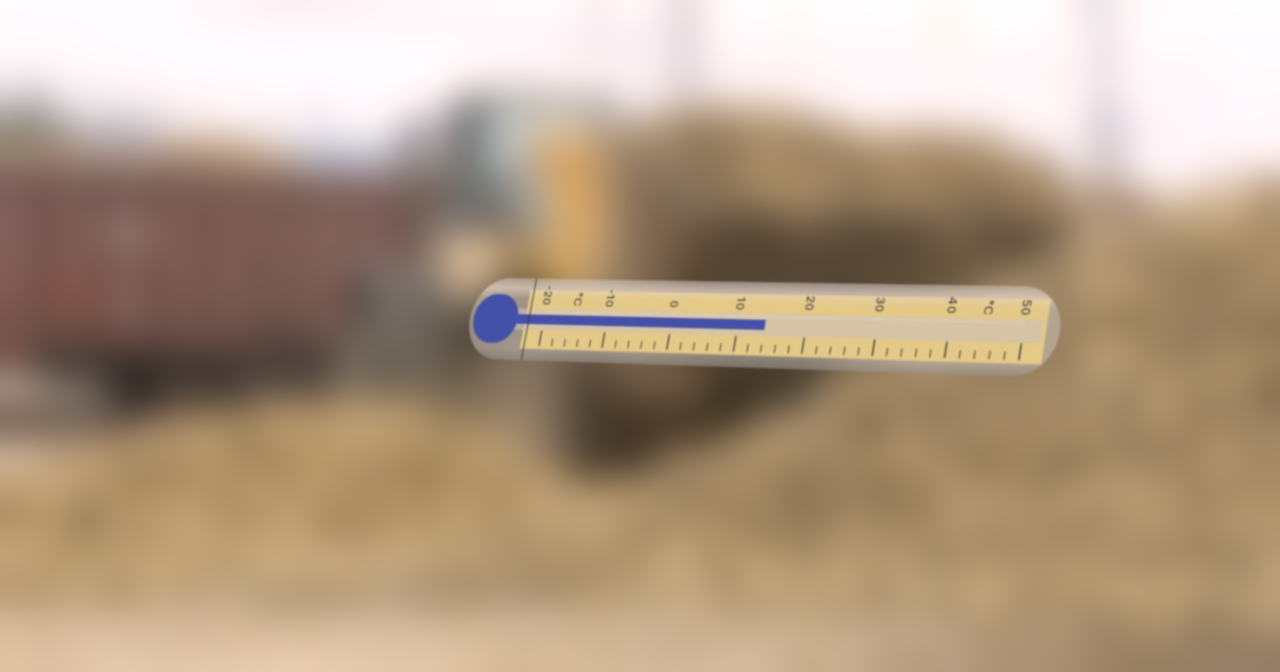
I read 14 °C
